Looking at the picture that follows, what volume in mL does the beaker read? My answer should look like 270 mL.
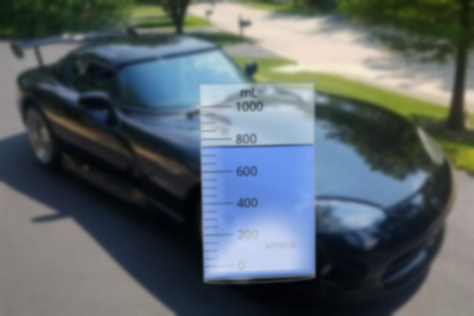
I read 750 mL
